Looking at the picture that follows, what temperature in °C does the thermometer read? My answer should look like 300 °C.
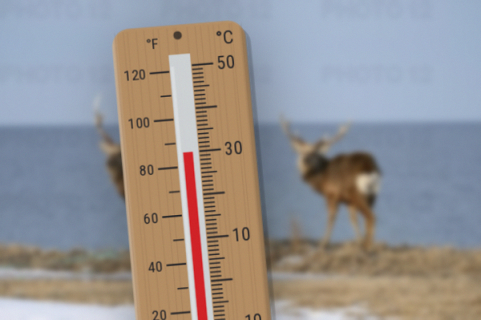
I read 30 °C
